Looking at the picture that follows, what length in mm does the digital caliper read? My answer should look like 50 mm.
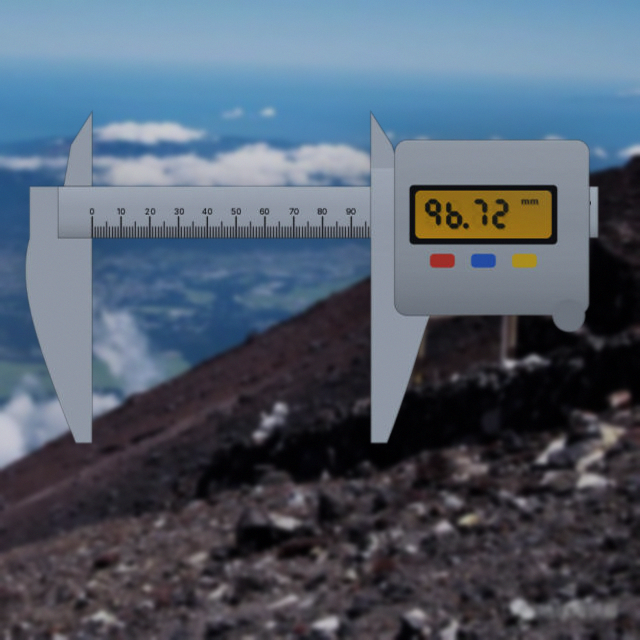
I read 96.72 mm
